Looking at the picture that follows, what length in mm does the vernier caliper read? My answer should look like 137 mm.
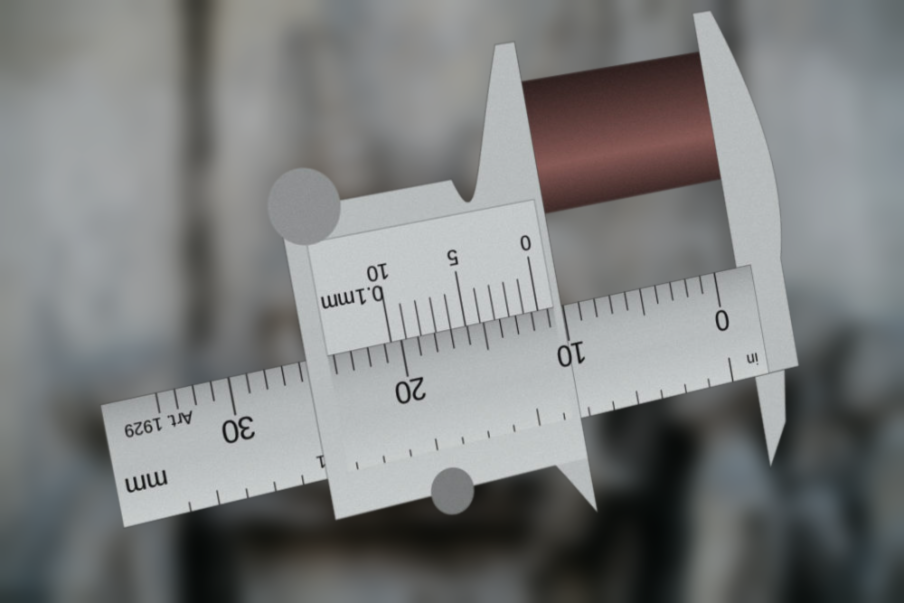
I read 11.6 mm
